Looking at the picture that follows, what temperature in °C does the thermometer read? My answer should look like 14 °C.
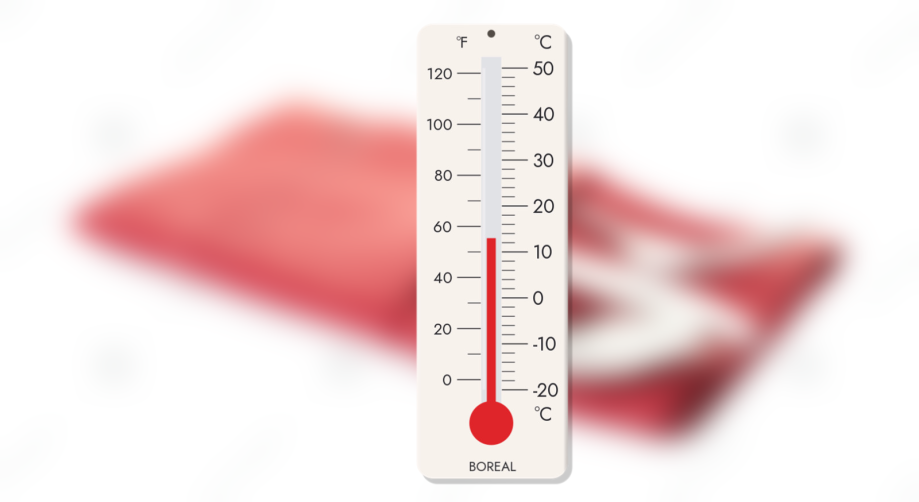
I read 13 °C
